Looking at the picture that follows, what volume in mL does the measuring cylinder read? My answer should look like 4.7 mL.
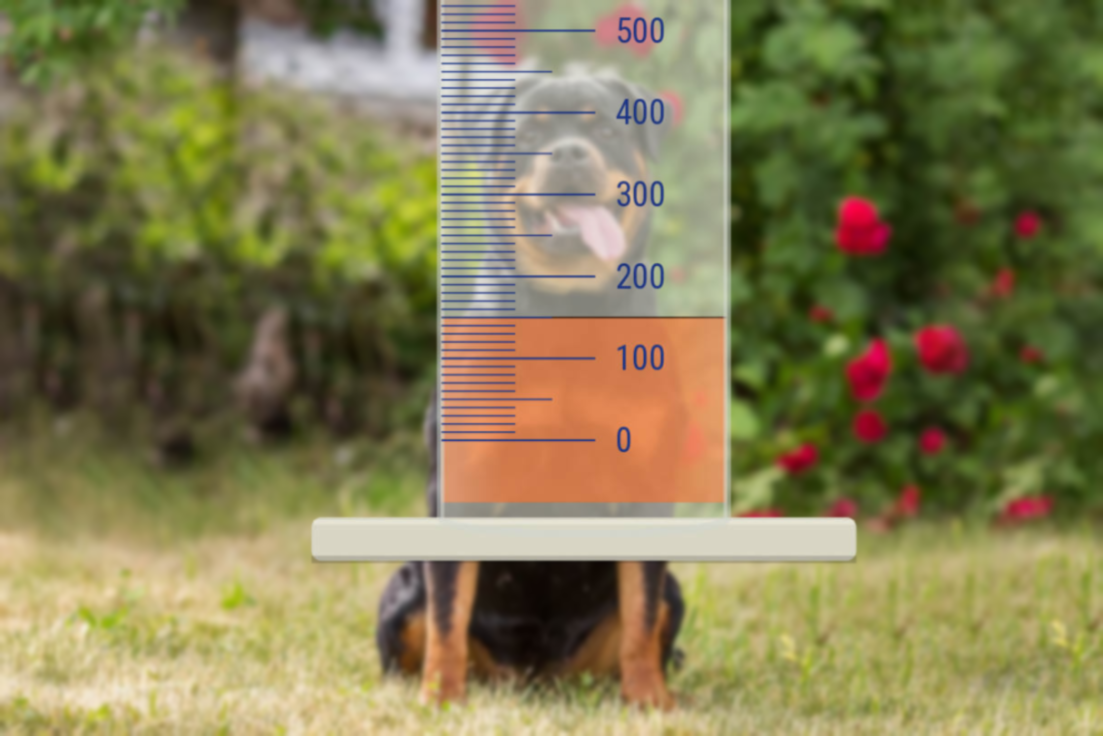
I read 150 mL
